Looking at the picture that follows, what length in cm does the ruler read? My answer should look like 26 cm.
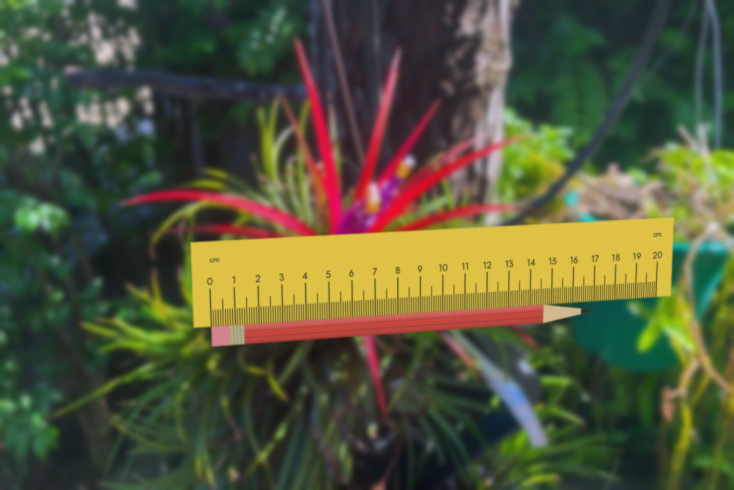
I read 17 cm
